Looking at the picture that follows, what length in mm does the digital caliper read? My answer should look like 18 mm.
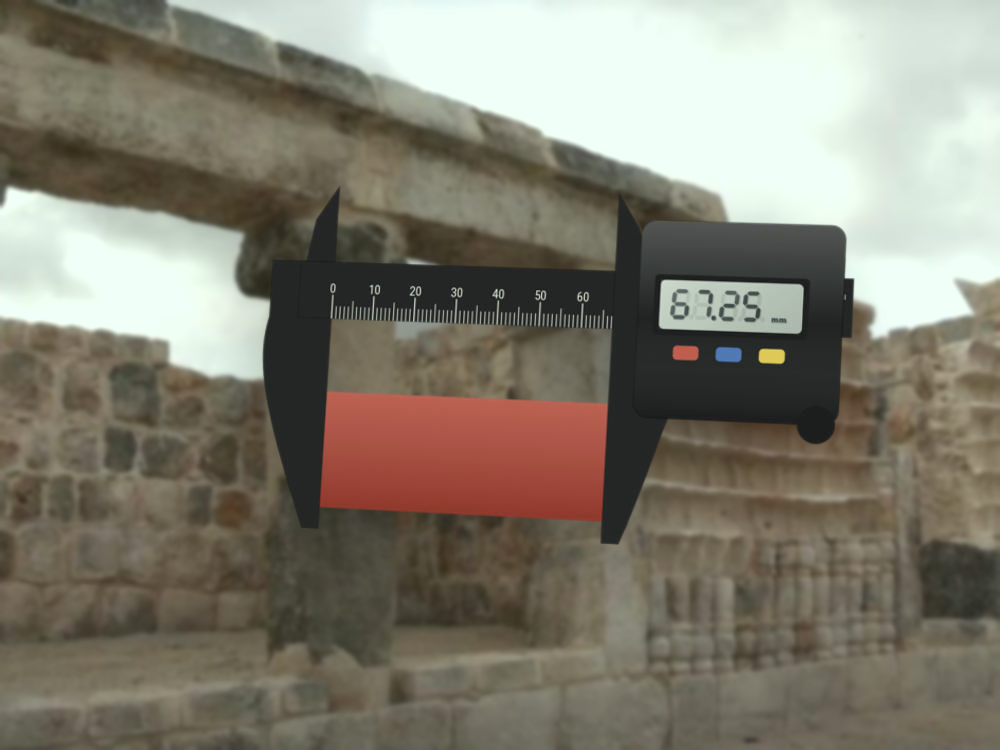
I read 67.25 mm
